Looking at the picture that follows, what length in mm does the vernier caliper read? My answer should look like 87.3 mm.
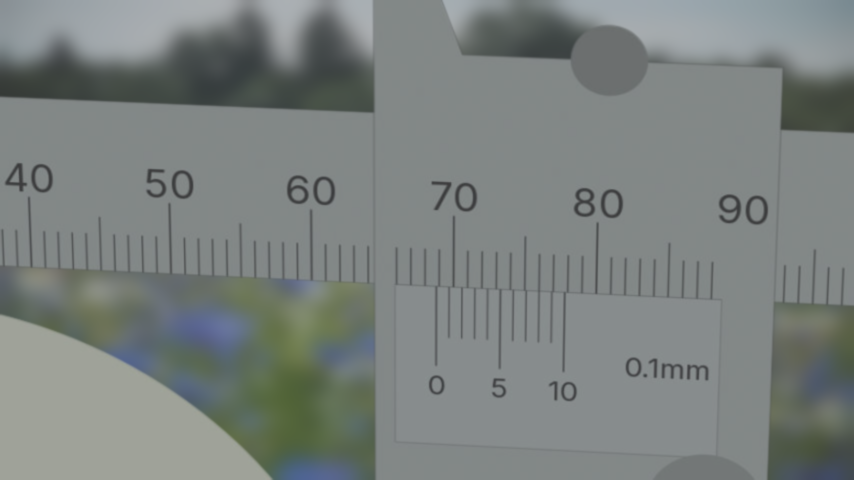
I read 68.8 mm
